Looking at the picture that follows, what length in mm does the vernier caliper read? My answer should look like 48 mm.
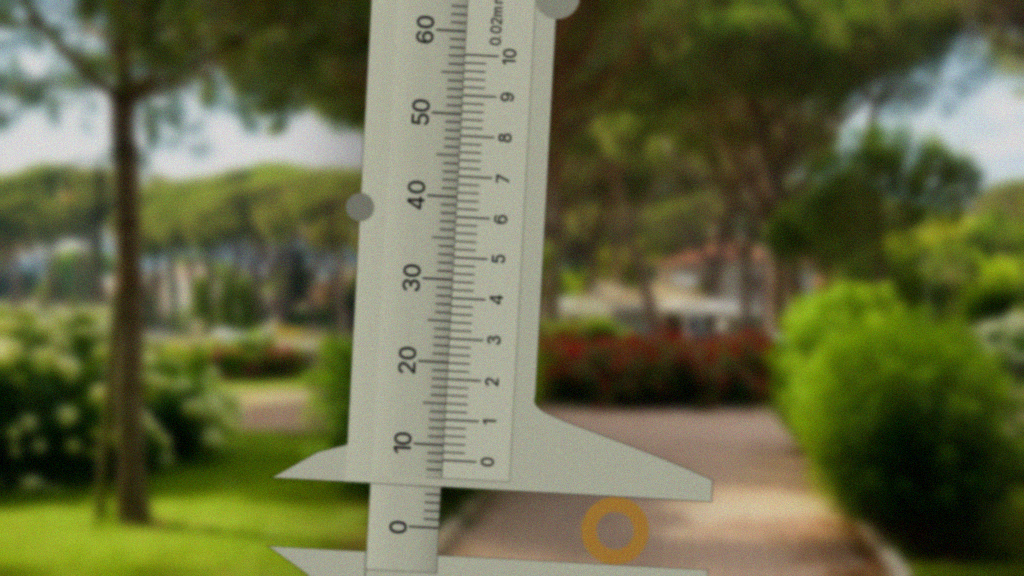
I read 8.2 mm
